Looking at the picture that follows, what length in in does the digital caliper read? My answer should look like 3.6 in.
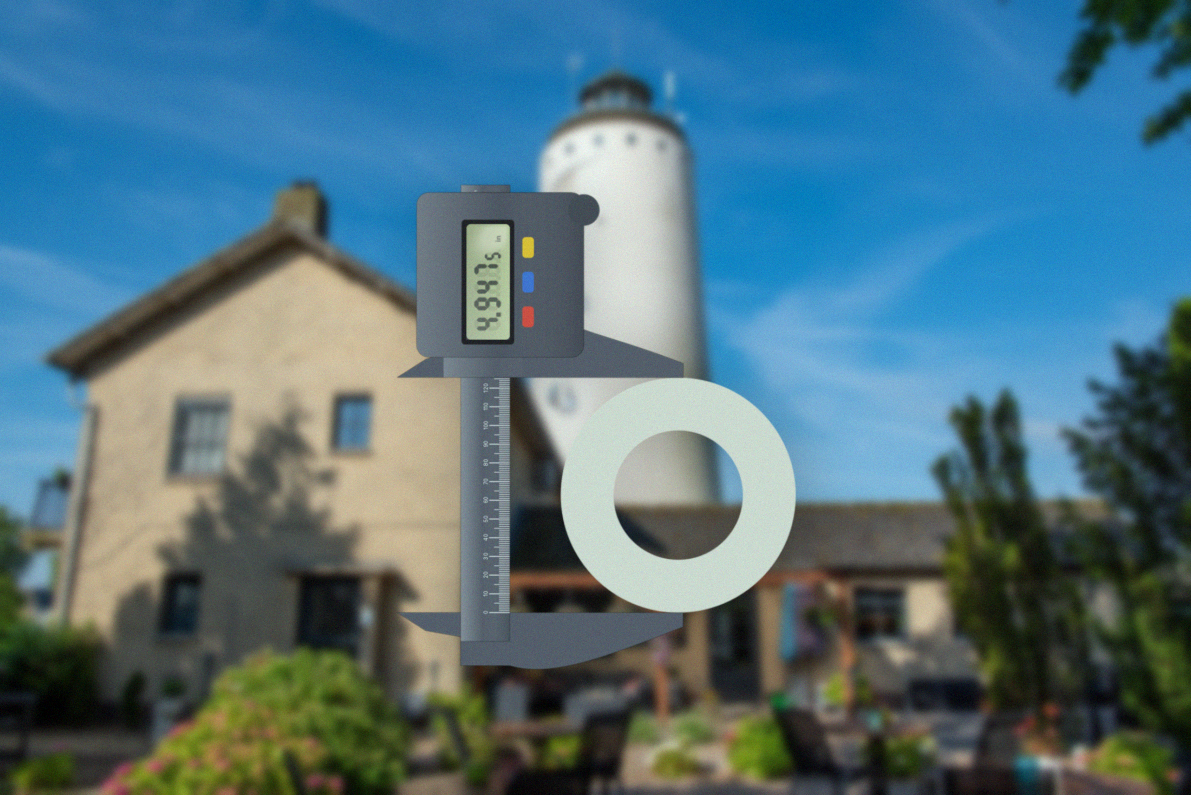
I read 4.9475 in
